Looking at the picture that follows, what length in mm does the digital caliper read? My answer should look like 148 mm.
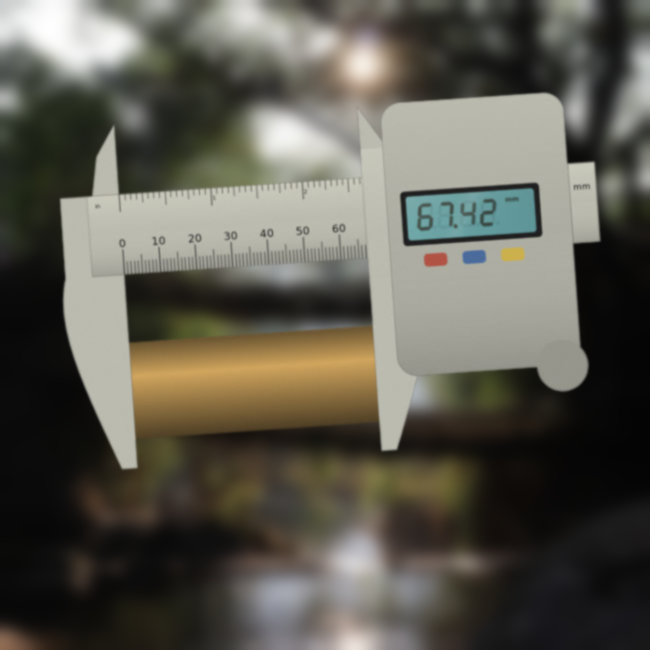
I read 67.42 mm
